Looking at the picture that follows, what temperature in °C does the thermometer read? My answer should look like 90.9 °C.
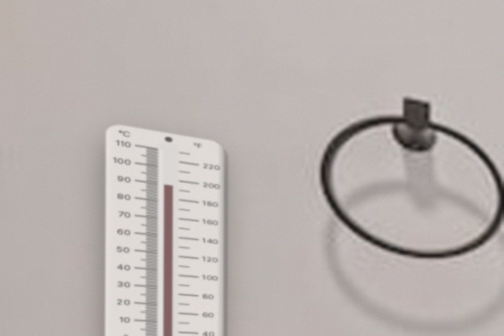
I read 90 °C
